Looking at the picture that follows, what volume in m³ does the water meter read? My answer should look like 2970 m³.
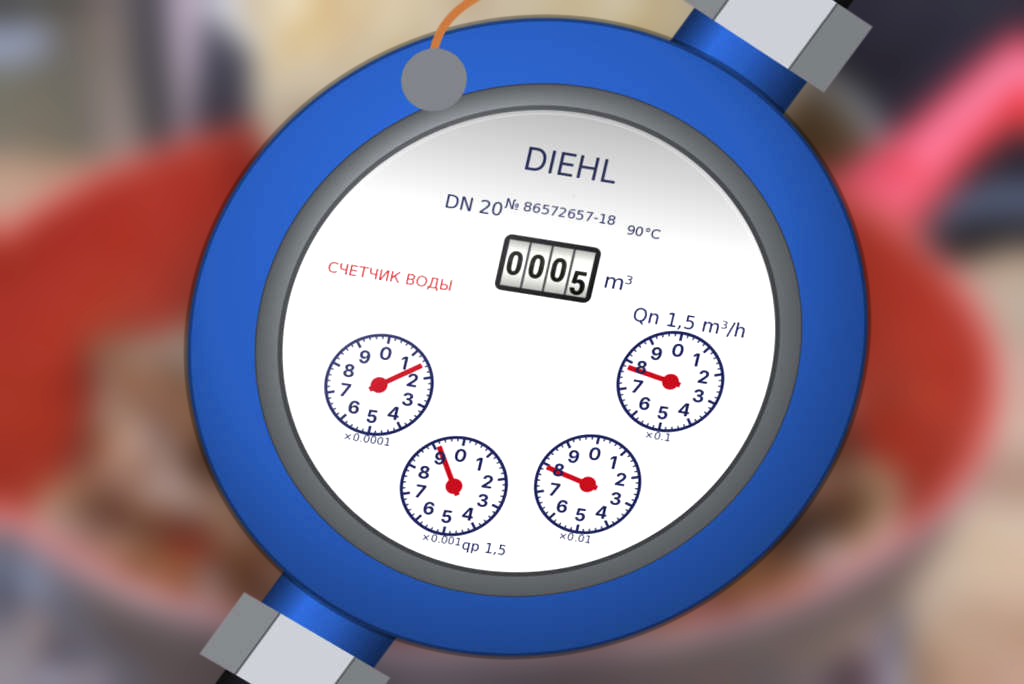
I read 4.7791 m³
